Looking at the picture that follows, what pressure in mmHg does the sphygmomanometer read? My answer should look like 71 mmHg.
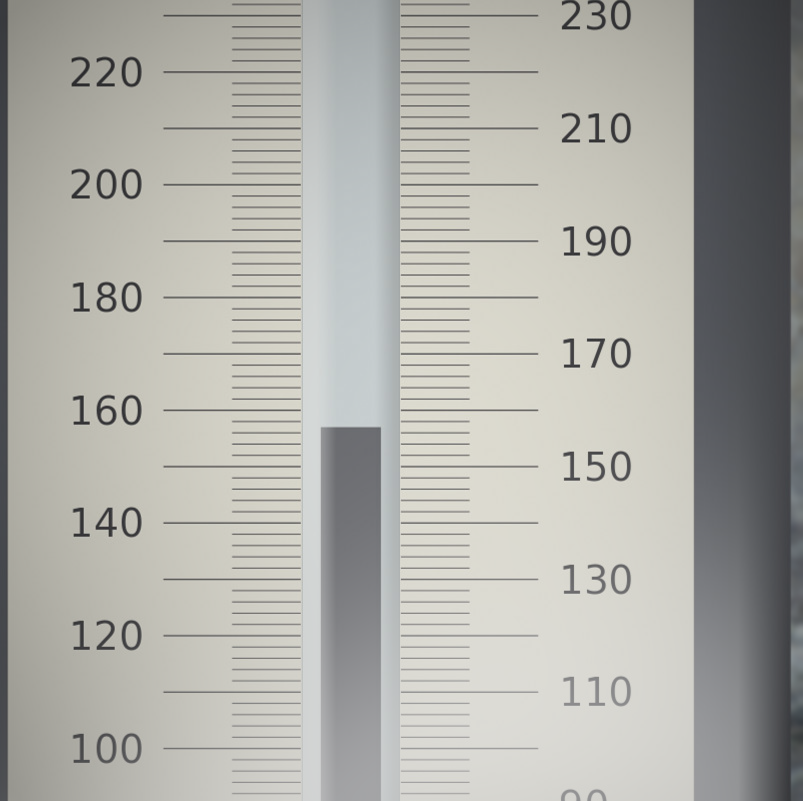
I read 157 mmHg
